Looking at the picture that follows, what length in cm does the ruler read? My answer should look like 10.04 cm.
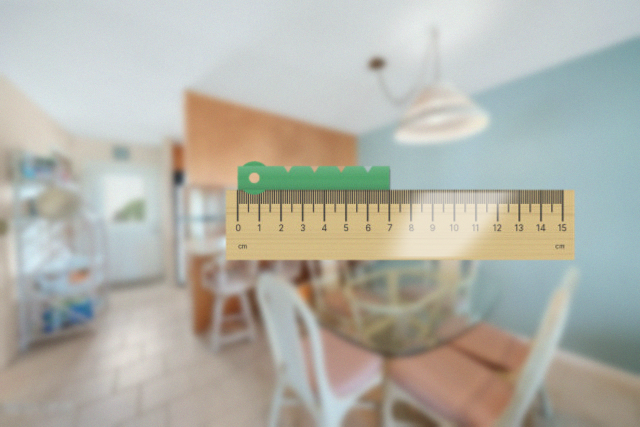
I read 7 cm
